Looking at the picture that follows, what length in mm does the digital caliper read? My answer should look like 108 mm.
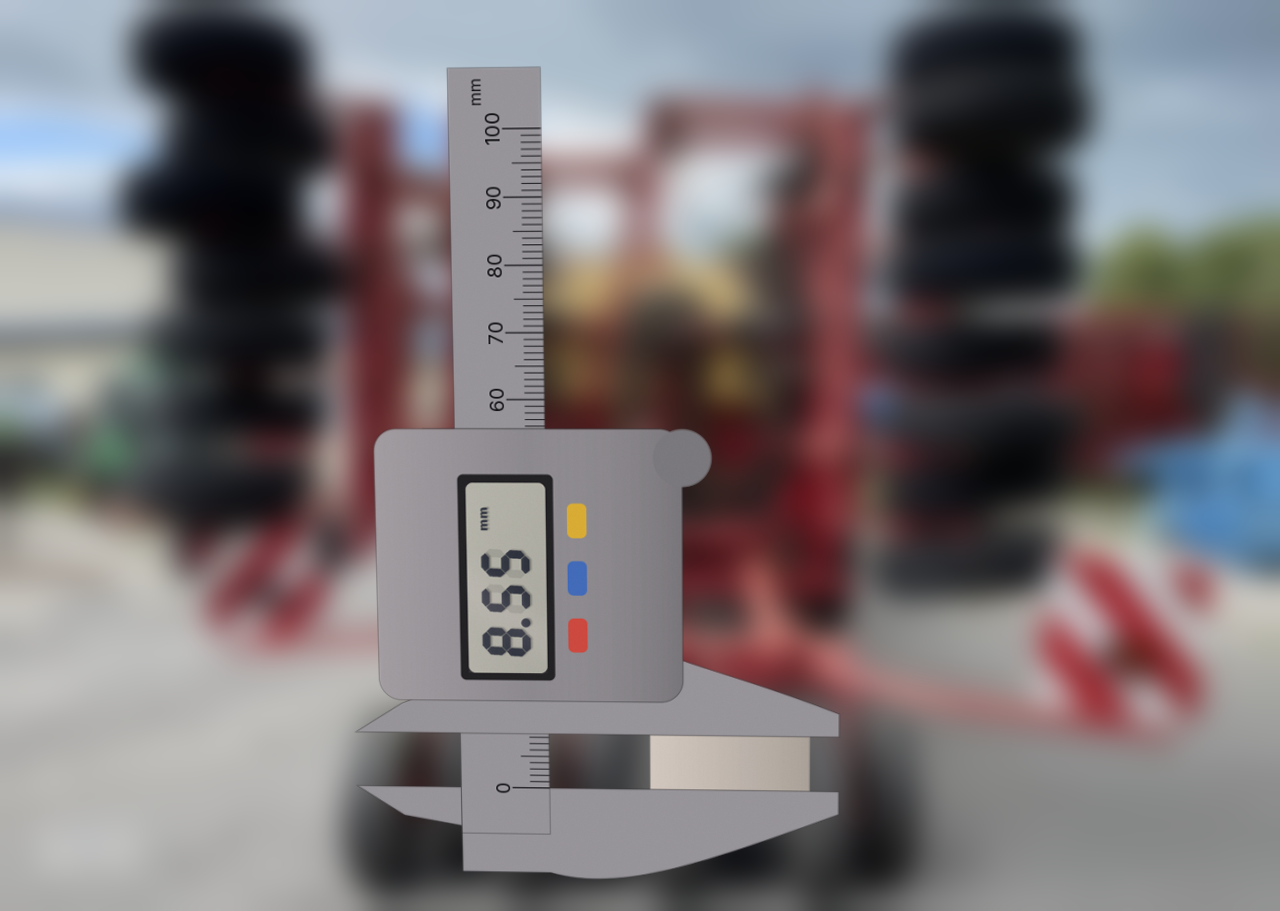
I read 8.55 mm
